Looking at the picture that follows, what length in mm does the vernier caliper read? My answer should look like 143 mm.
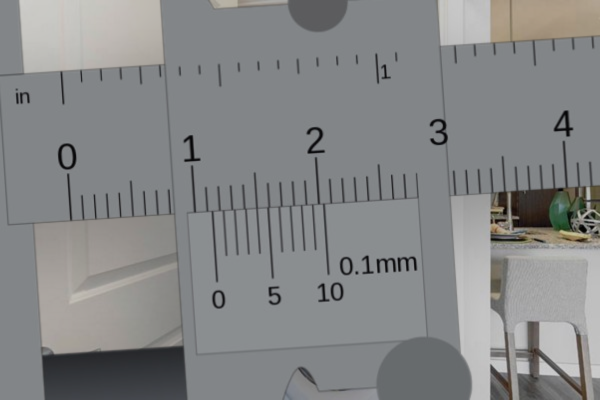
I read 11.4 mm
